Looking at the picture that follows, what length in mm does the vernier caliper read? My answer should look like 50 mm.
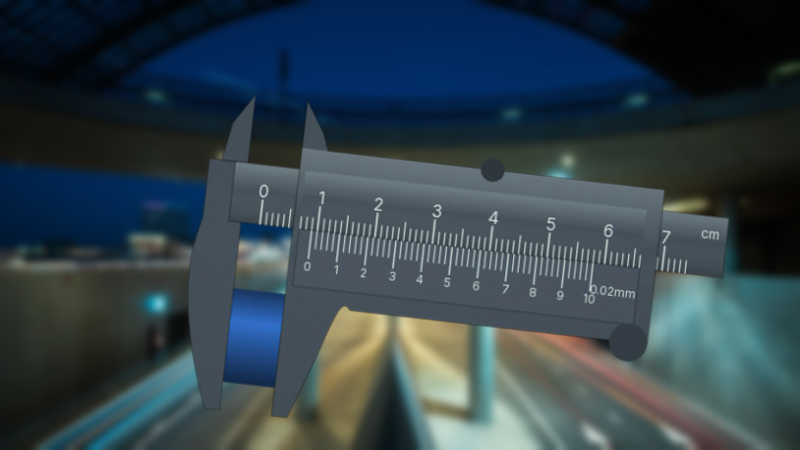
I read 9.0 mm
